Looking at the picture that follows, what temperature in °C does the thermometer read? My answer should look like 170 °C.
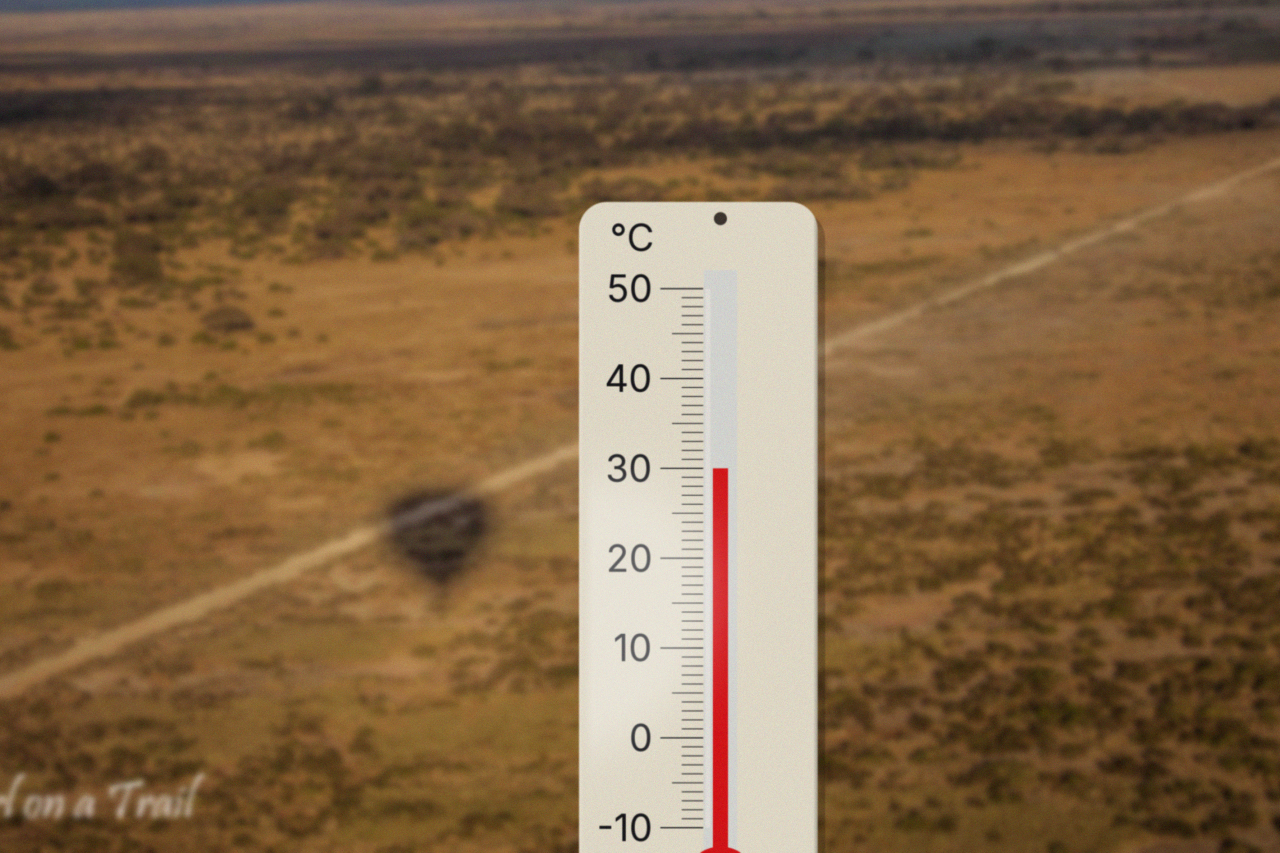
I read 30 °C
